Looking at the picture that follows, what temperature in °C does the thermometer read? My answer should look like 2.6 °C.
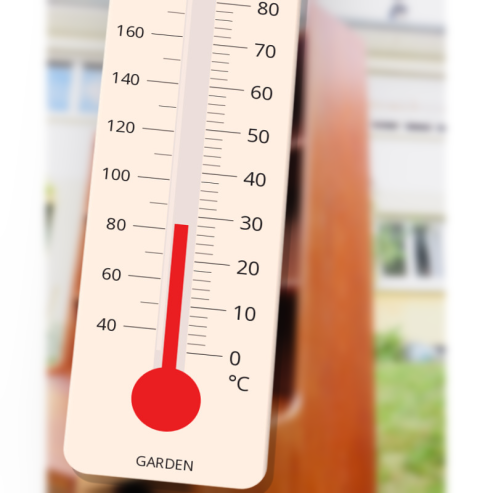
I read 28 °C
